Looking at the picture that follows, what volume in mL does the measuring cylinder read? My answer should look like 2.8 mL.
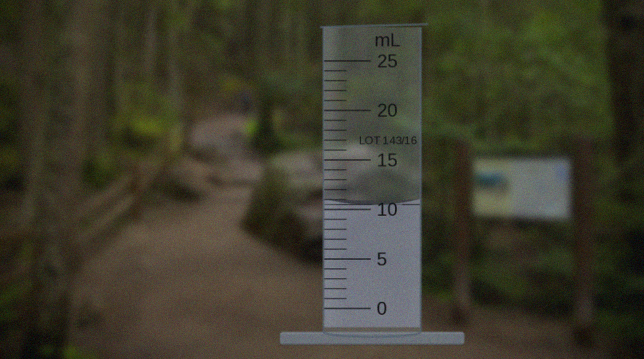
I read 10.5 mL
